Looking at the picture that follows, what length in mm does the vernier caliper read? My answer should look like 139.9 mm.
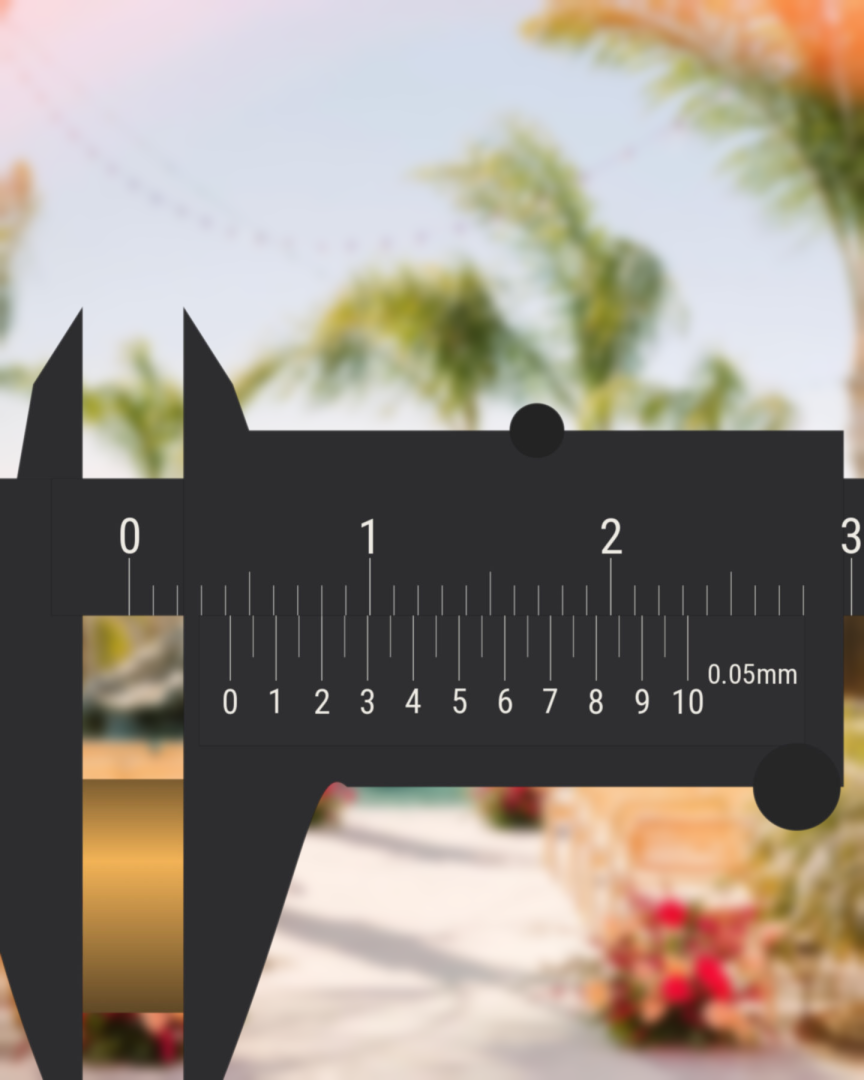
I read 4.20 mm
